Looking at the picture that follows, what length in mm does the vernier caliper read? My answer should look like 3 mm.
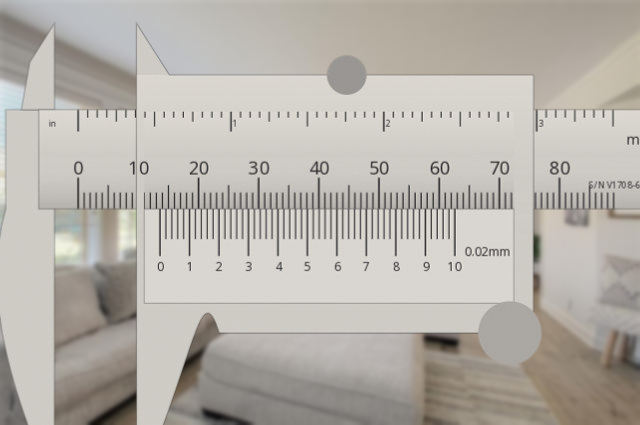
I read 13.6 mm
